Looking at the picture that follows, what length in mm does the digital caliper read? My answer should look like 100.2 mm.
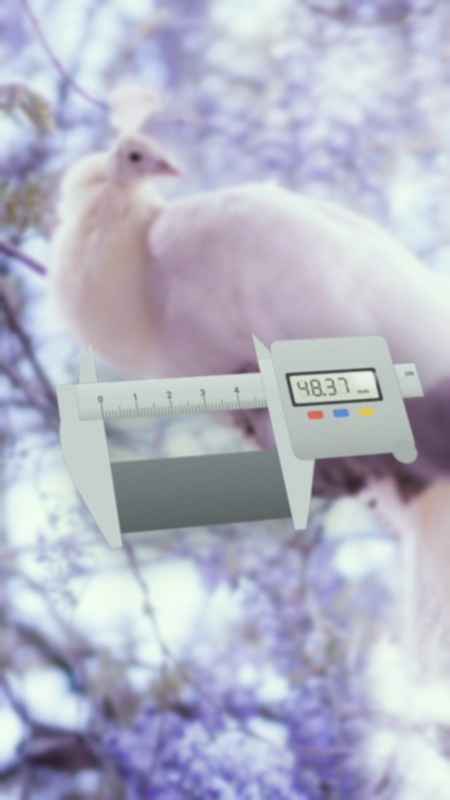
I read 48.37 mm
